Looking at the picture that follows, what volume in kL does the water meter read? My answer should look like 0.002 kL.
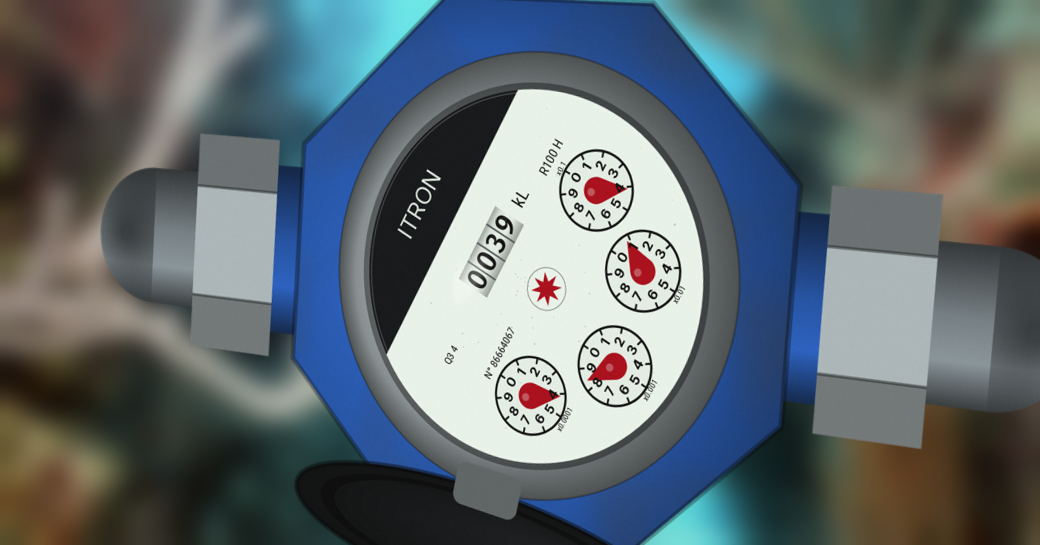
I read 39.4084 kL
